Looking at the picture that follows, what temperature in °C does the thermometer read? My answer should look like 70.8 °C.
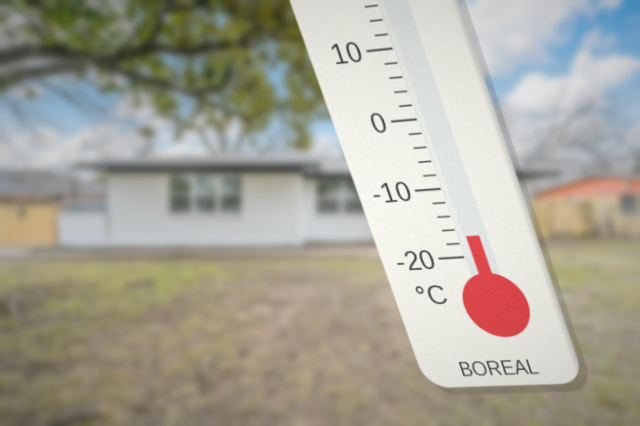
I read -17 °C
